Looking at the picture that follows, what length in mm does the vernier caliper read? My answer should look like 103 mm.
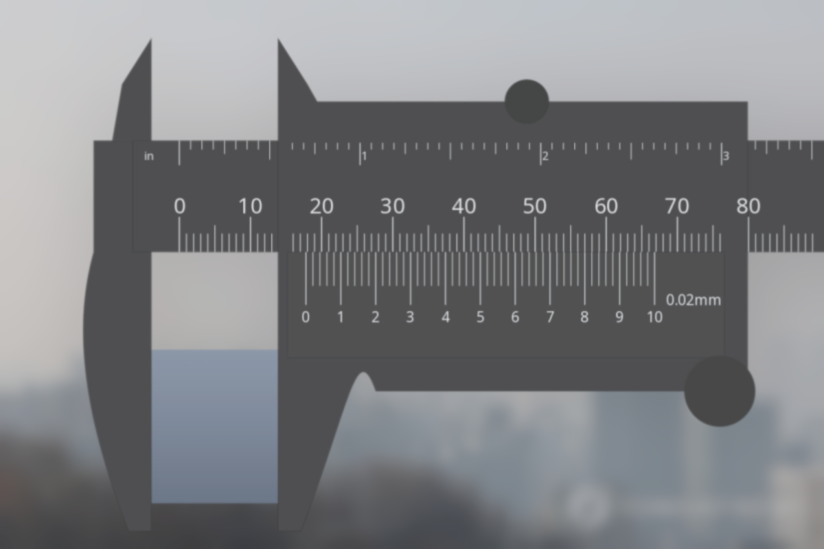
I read 17.8 mm
